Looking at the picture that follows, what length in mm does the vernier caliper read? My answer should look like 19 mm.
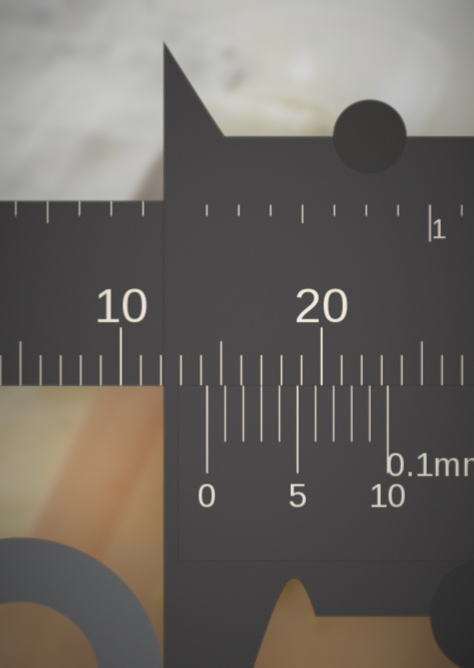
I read 14.3 mm
